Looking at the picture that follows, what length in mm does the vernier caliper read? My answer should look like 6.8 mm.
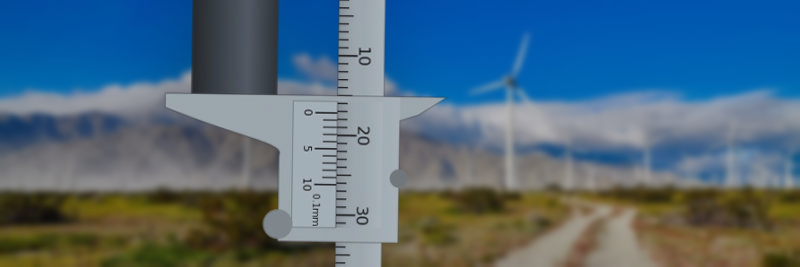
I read 17.2 mm
